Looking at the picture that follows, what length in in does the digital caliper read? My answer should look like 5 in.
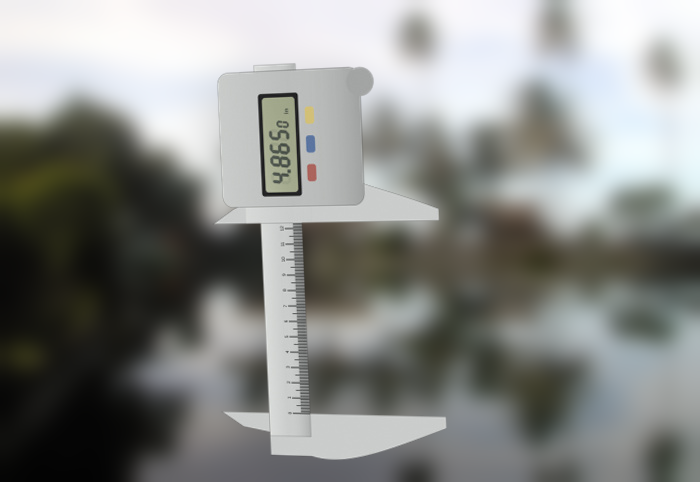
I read 4.8650 in
